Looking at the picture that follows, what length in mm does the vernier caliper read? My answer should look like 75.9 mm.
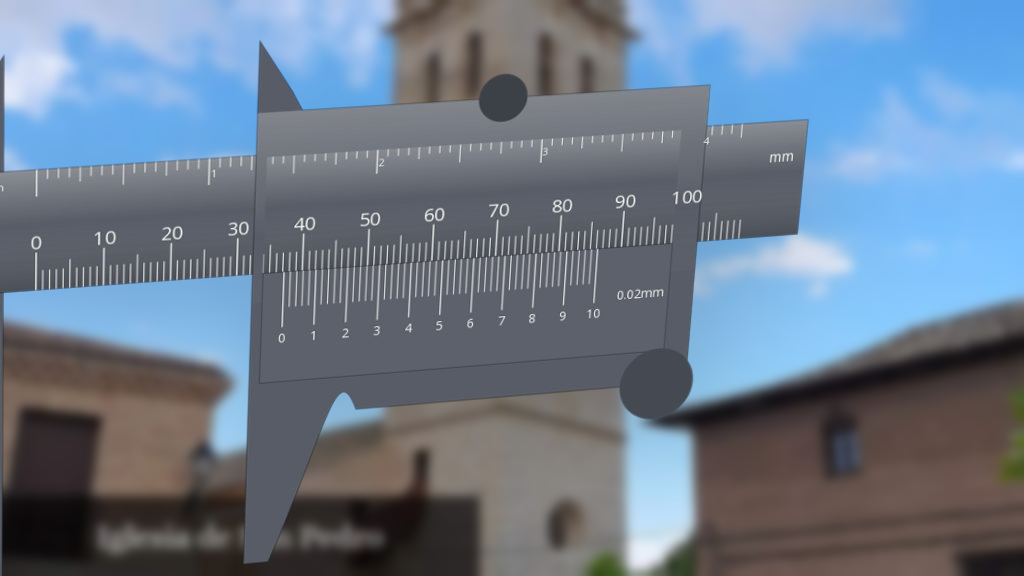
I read 37.2 mm
